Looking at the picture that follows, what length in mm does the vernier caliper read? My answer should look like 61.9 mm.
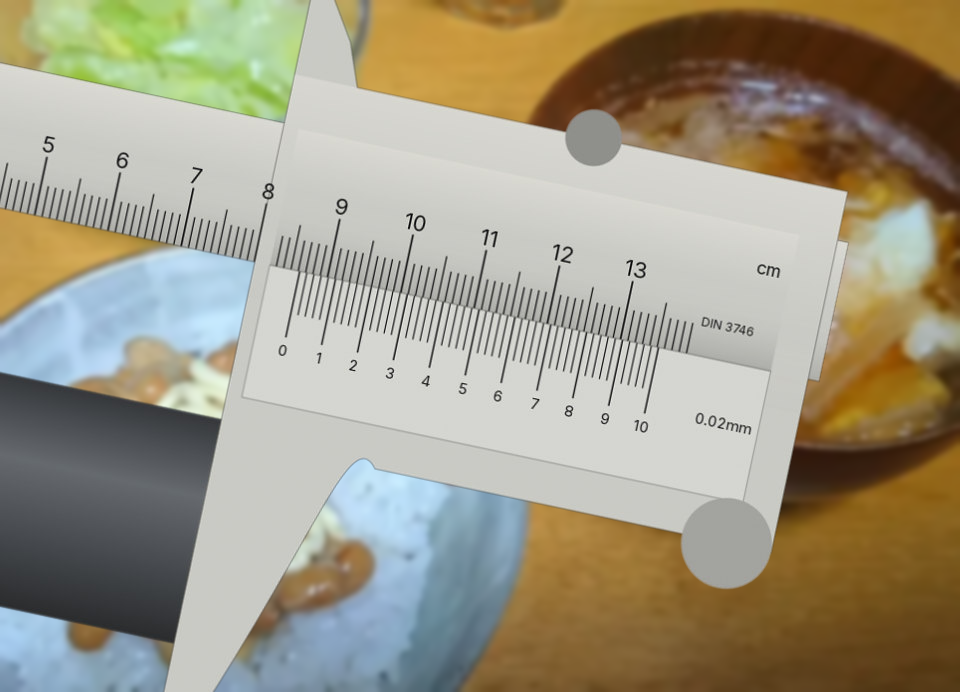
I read 86.2 mm
